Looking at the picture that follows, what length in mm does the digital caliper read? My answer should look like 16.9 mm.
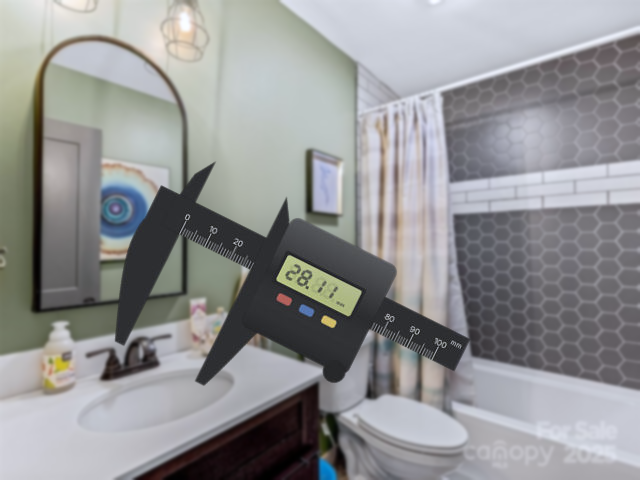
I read 28.11 mm
